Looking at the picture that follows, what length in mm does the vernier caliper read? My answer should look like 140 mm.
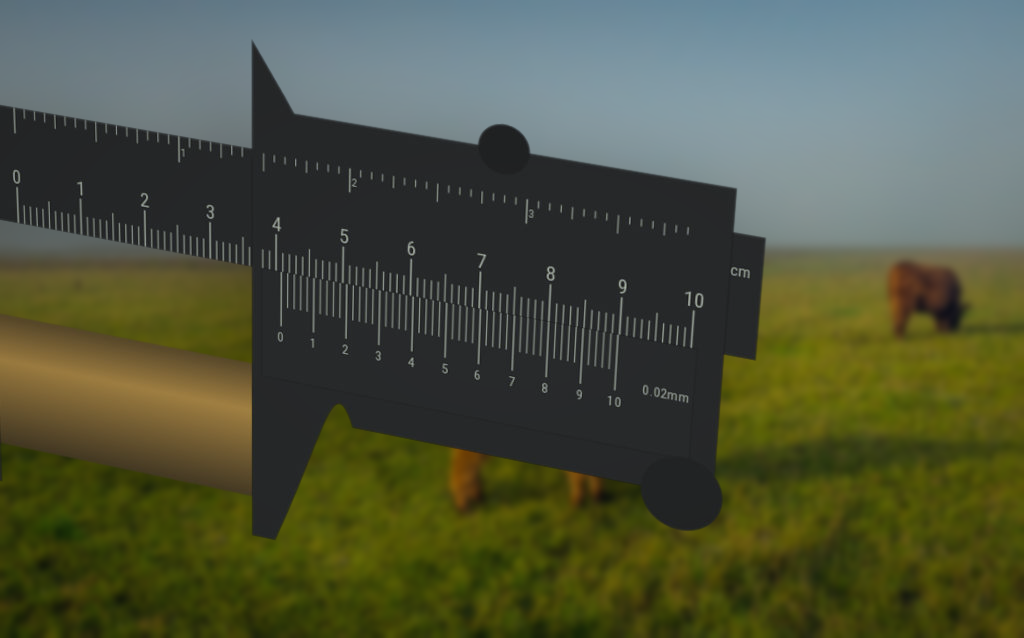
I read 40.8 mm
